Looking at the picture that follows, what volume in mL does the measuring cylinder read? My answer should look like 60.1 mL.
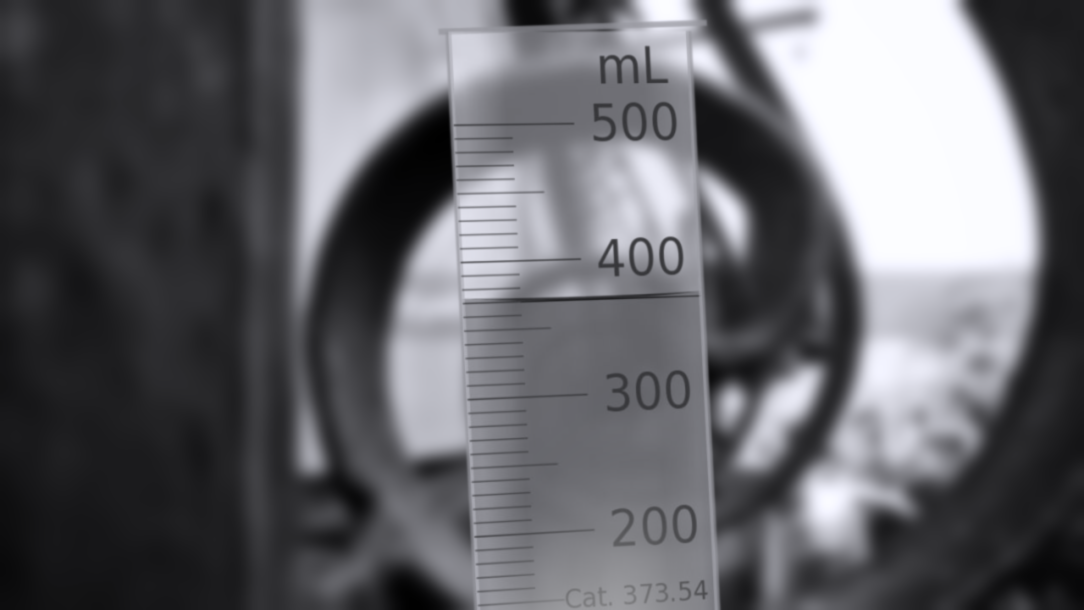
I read 370 mL
